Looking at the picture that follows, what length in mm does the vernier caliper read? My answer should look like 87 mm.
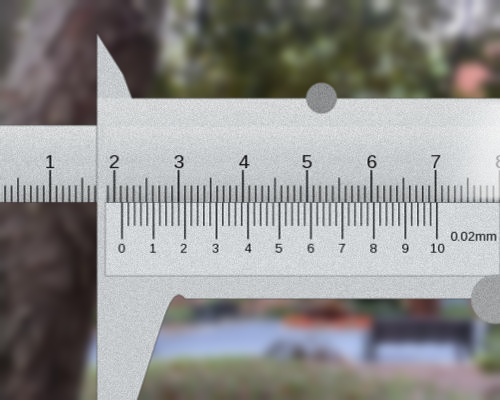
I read 21.2 mm
